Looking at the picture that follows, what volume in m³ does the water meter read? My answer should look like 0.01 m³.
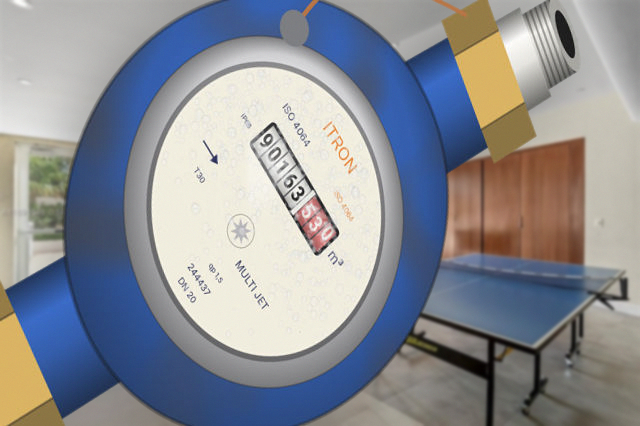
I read 90163.530 m³
